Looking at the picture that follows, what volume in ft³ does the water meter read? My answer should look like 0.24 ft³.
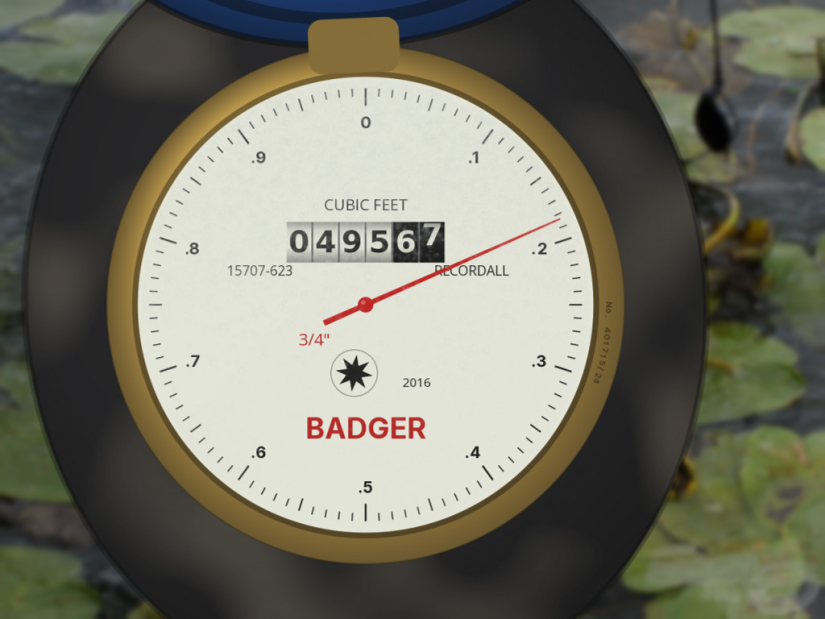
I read 49567.18 ft³
